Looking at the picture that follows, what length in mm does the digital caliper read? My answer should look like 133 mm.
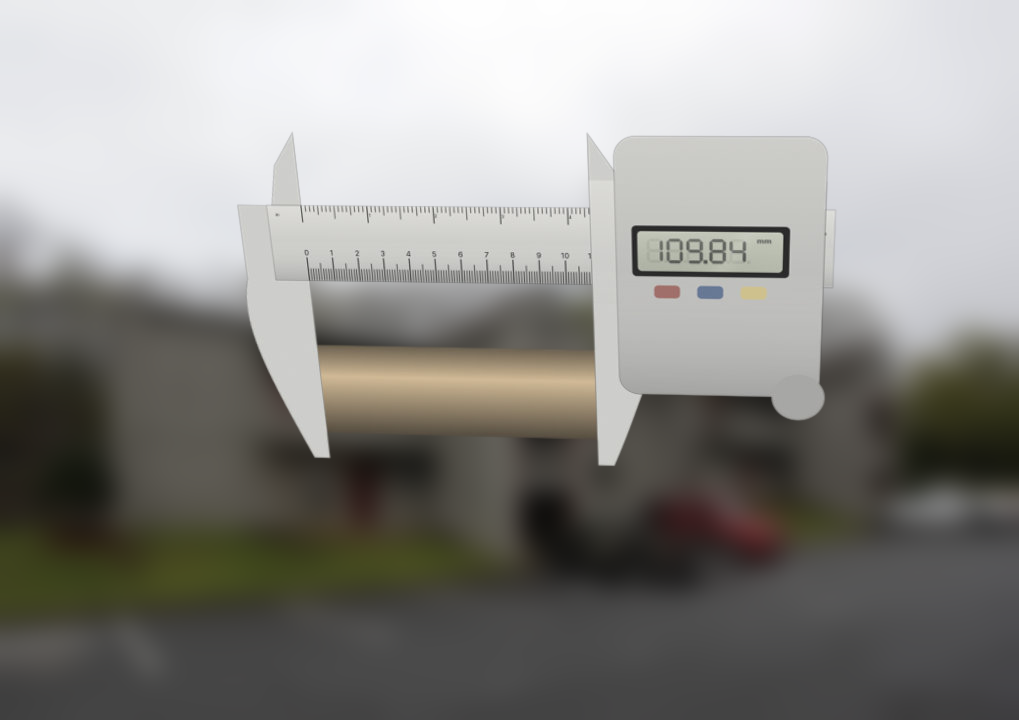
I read 109.84 mm
